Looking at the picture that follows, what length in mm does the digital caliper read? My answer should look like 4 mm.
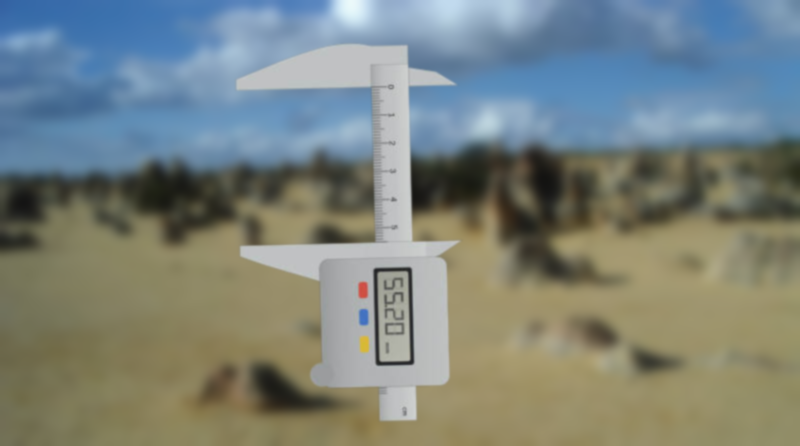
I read 55.20 mm
